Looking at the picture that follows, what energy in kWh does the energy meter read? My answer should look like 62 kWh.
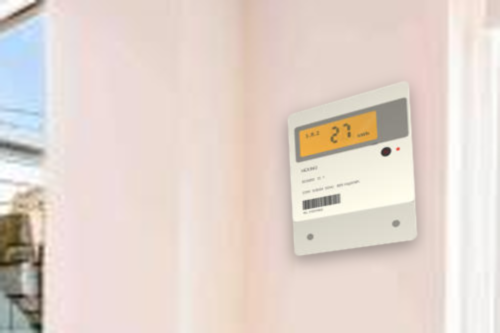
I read 27 kWh
